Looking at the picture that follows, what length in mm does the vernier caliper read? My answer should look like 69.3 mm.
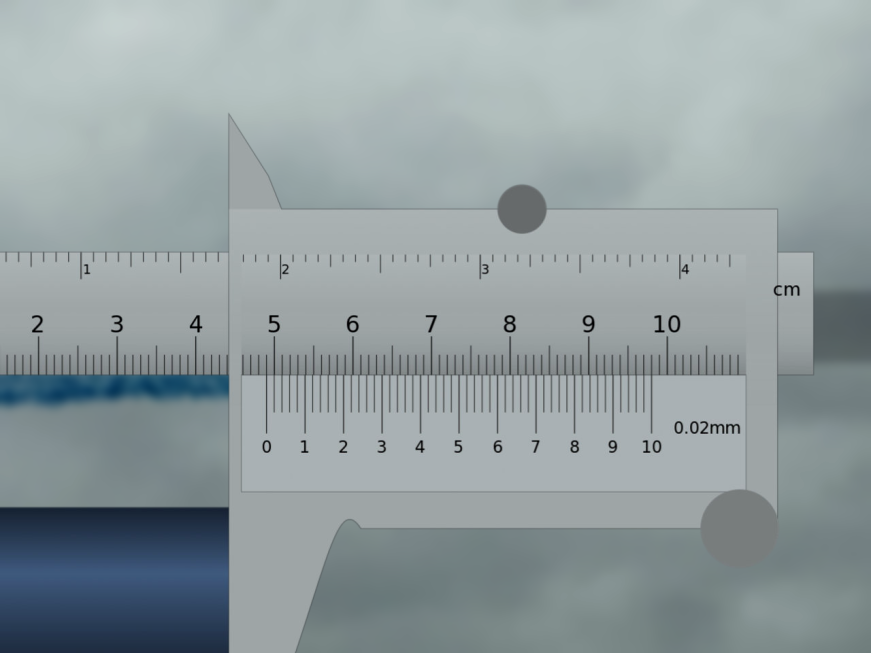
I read 49.0 mm
